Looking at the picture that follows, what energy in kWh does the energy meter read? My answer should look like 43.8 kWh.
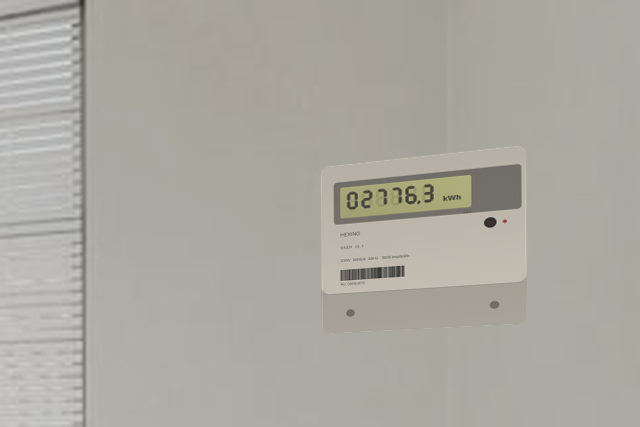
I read 2776.3 kWh
